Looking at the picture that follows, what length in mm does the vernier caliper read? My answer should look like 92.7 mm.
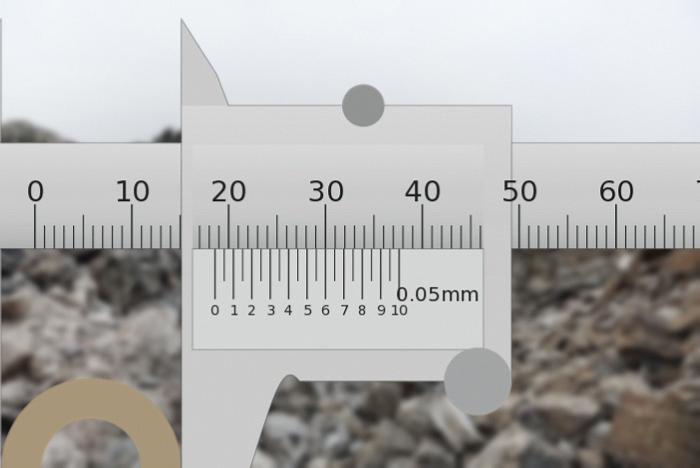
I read 18.6 mm
